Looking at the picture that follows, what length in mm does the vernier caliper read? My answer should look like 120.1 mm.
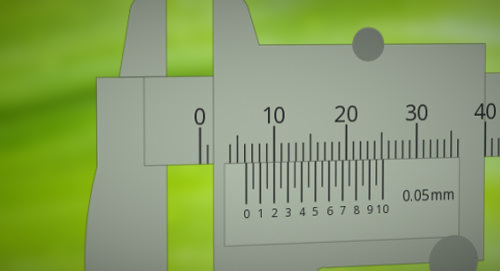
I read 6.2 mm
